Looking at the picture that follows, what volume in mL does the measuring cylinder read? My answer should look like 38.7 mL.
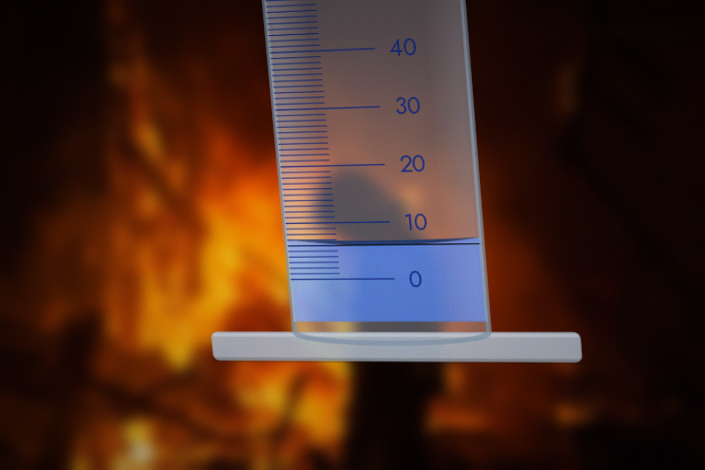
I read 6 mL
